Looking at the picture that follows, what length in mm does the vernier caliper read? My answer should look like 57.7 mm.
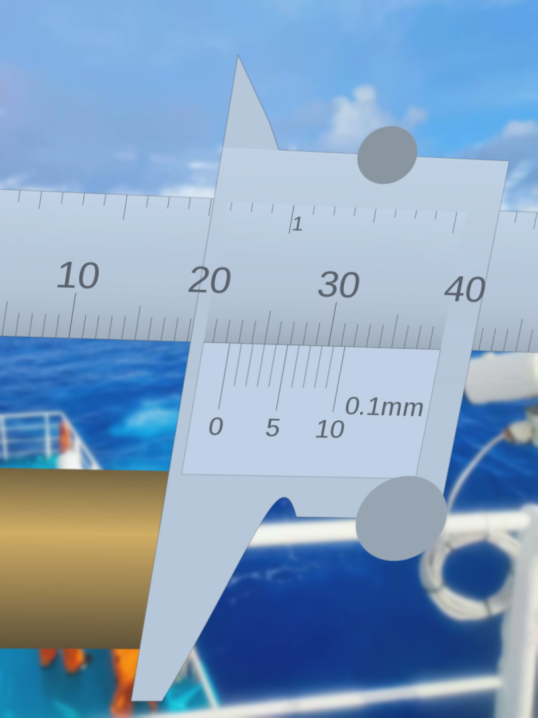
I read 22.3 mm
